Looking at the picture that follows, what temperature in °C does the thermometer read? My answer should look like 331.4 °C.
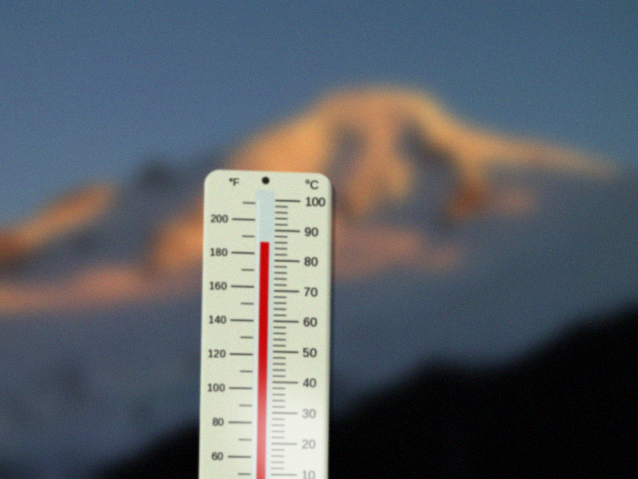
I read 86 °C
